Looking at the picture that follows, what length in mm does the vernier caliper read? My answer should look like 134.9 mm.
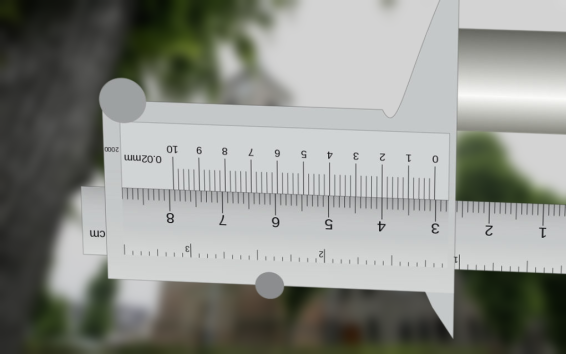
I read 30.2 mm
